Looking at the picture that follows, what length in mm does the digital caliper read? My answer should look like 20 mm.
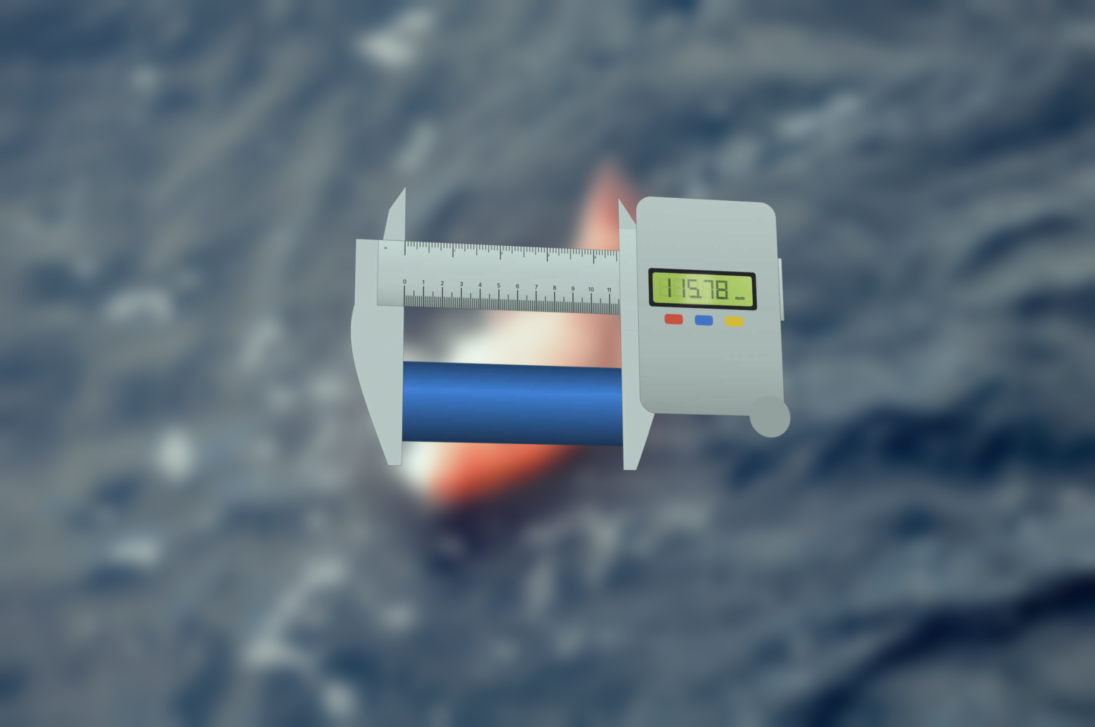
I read 115.78 mm
